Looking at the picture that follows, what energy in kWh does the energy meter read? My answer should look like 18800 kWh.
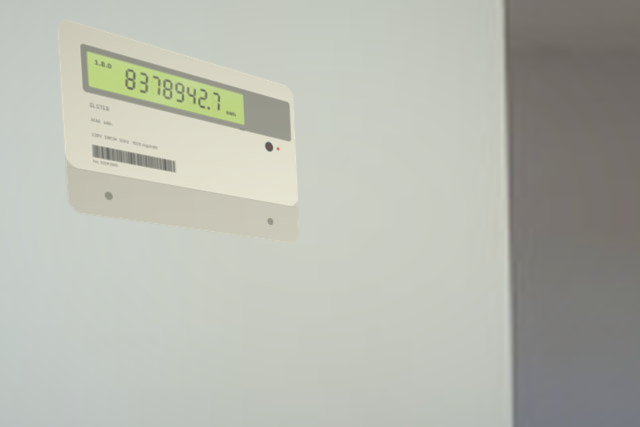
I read 8378942.7 kWh
